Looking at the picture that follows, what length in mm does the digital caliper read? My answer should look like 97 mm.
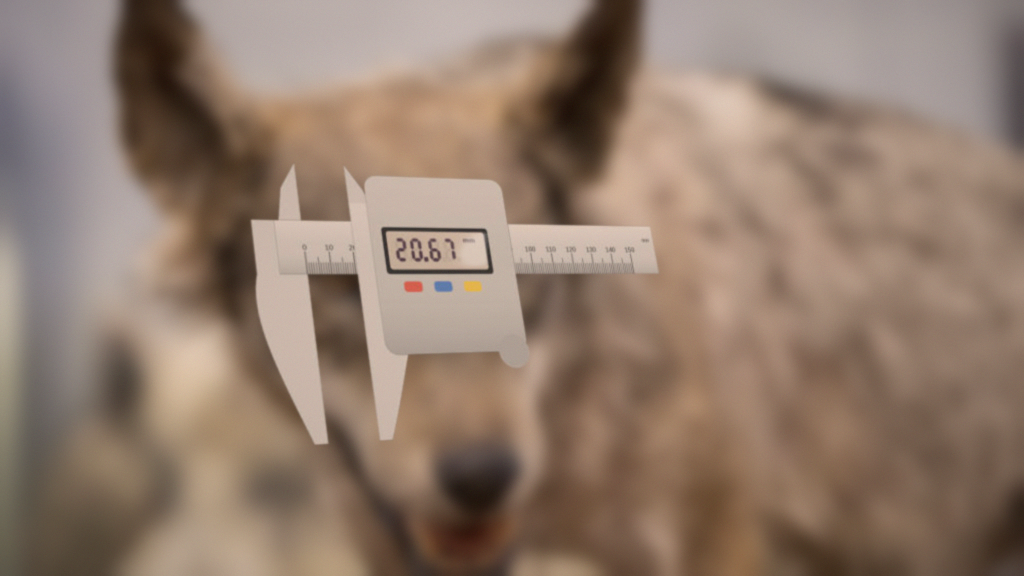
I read 20.67 mm
